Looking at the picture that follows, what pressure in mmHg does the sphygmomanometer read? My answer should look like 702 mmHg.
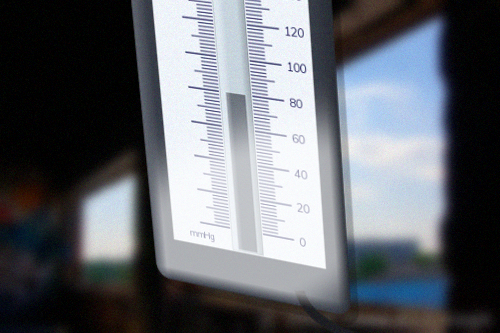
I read 80 mmHg
